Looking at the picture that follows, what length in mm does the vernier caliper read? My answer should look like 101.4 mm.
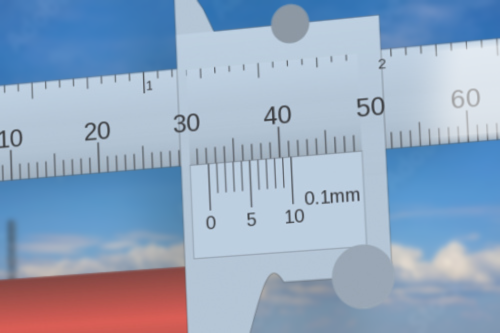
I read 32.2 mm
